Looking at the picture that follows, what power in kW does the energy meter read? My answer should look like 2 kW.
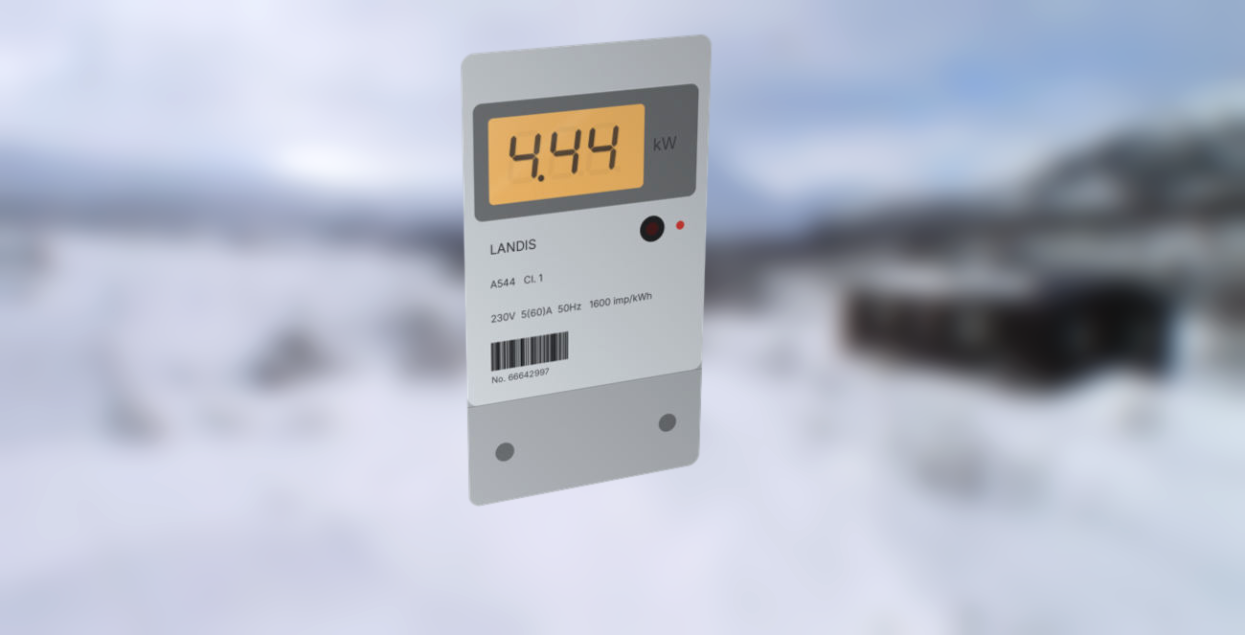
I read 4.44 kW
